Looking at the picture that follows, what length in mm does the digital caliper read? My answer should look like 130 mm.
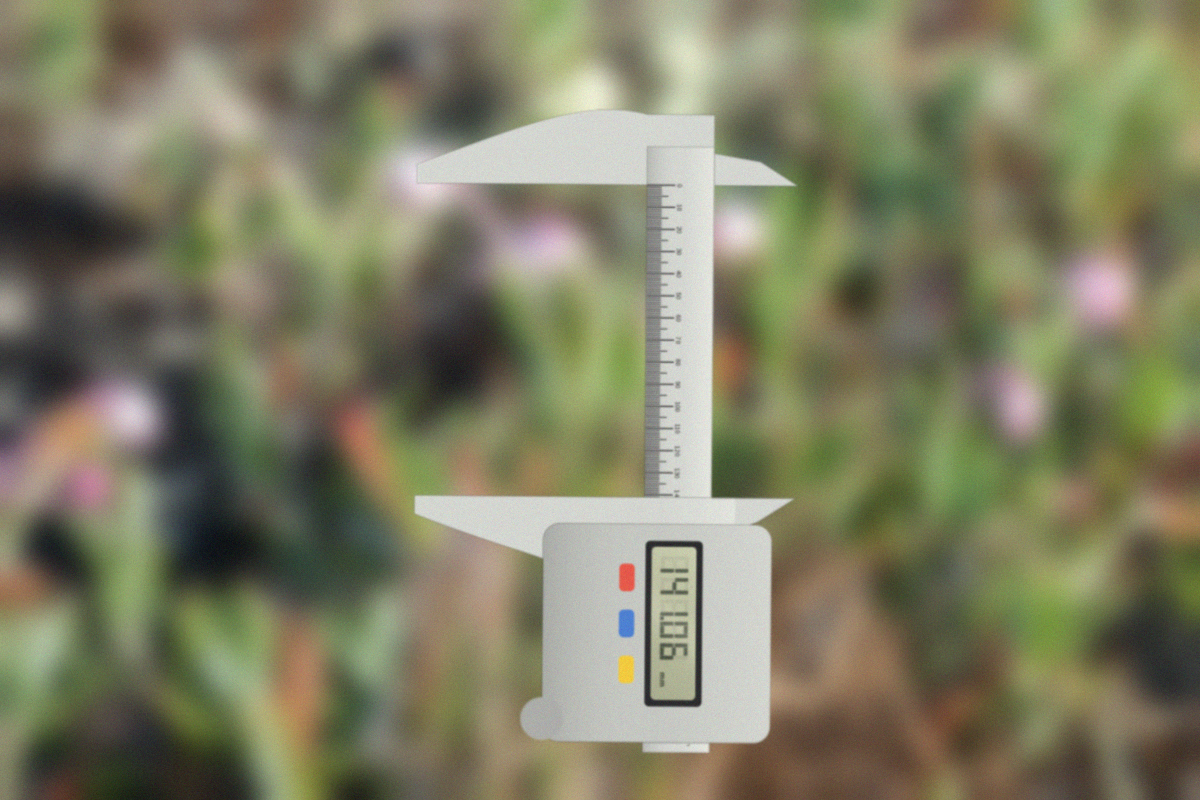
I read 141.06 mm
